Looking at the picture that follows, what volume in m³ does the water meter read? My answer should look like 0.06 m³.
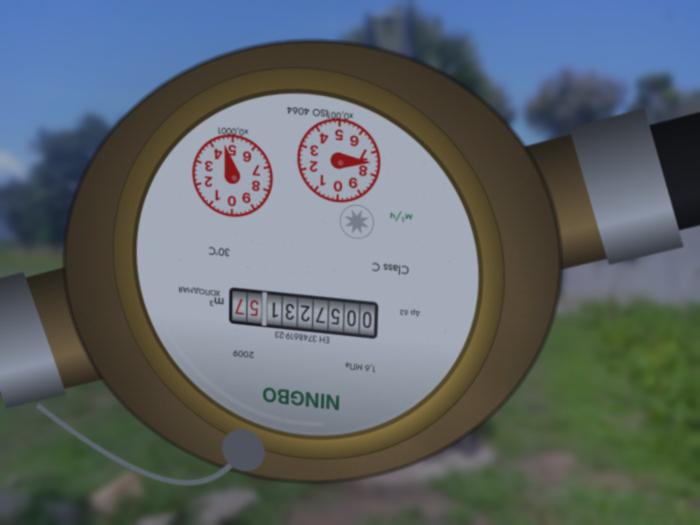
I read 57231.5774 m³
